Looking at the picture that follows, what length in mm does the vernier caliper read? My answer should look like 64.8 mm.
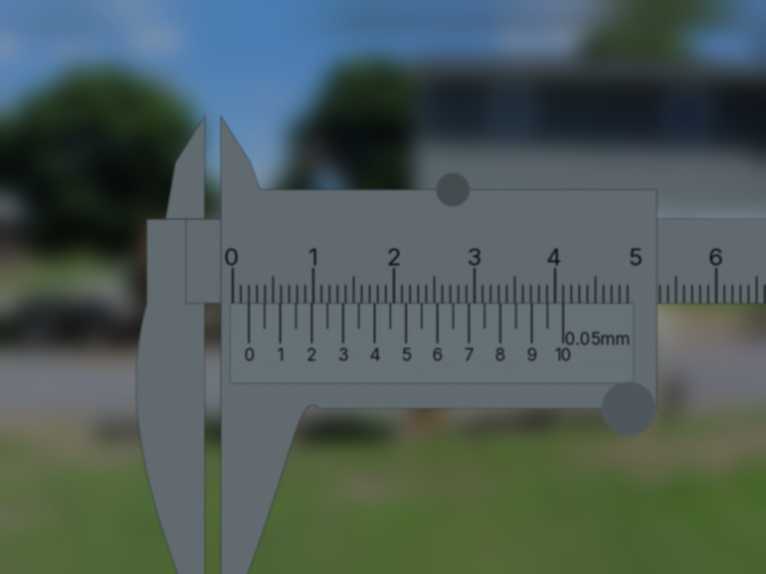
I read 2.0 mm
